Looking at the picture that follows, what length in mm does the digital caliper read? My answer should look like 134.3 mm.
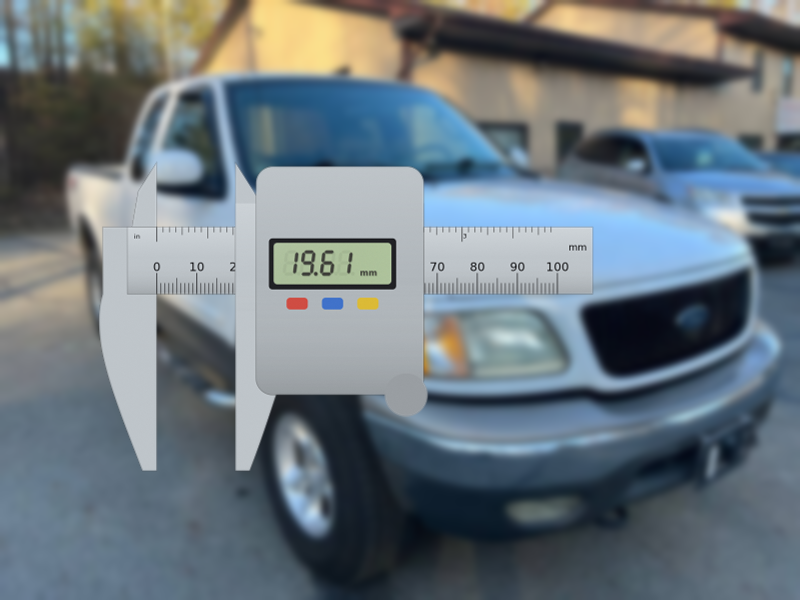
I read 19.61 mm
